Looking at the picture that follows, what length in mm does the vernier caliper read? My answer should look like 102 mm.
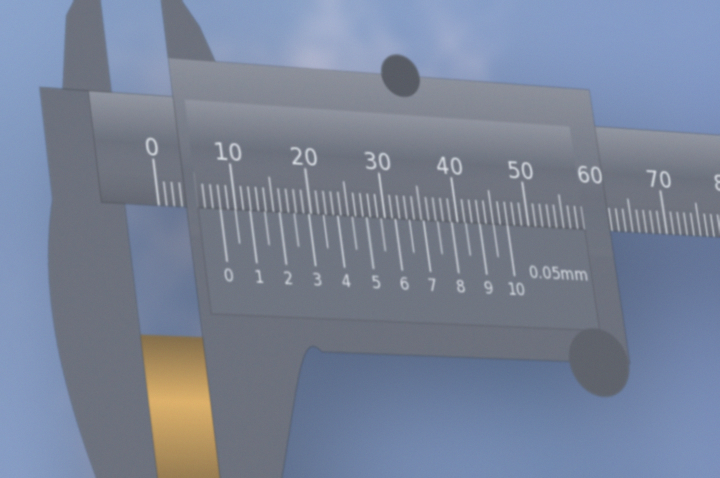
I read 8.0 mm
